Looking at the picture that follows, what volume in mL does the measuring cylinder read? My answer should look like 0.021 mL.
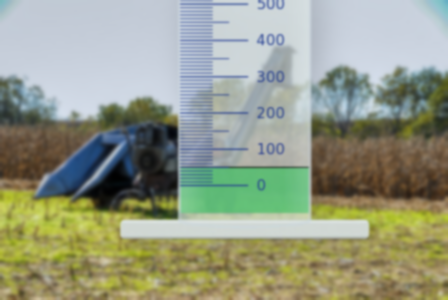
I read 50 mL
